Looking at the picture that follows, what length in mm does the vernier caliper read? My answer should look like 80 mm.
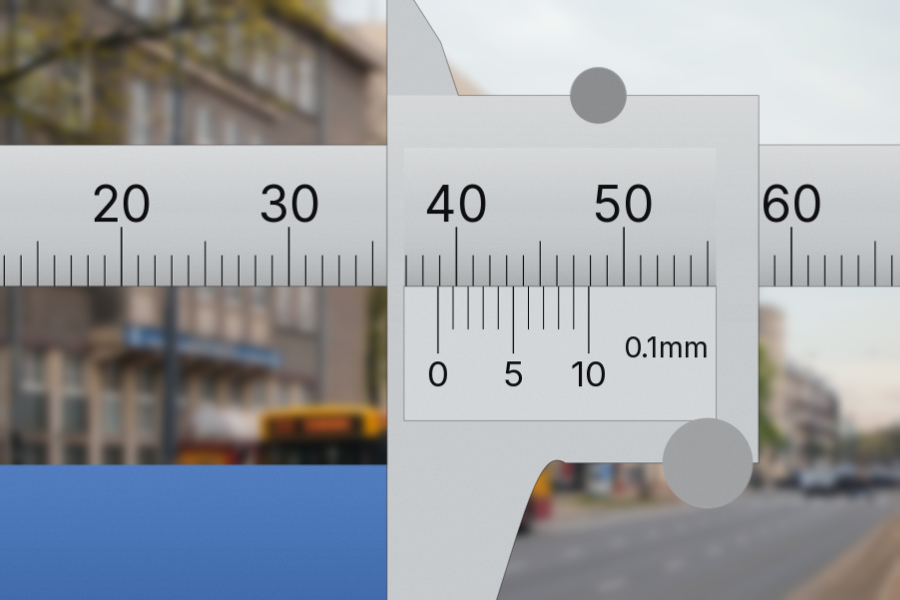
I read 38.9 mm
